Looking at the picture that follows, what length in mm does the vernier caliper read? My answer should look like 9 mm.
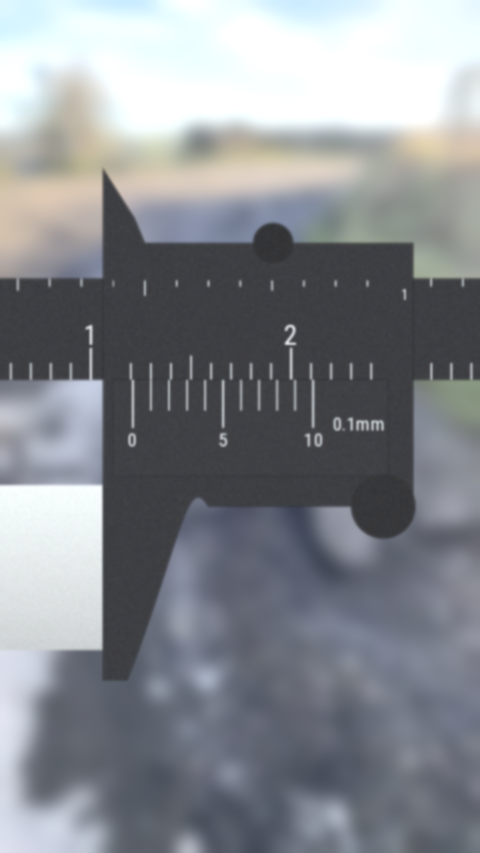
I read 12.1 mm
